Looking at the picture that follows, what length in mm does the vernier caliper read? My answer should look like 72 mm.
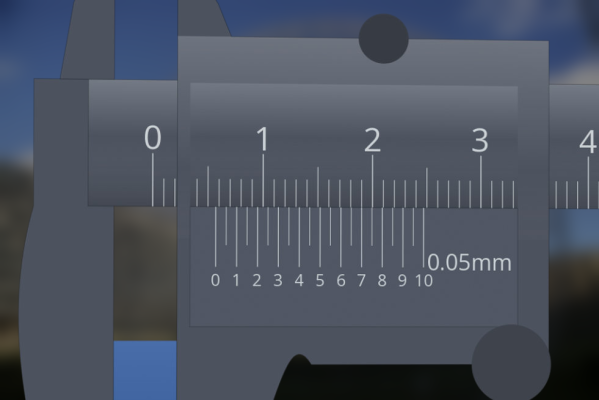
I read 5.7 mm
